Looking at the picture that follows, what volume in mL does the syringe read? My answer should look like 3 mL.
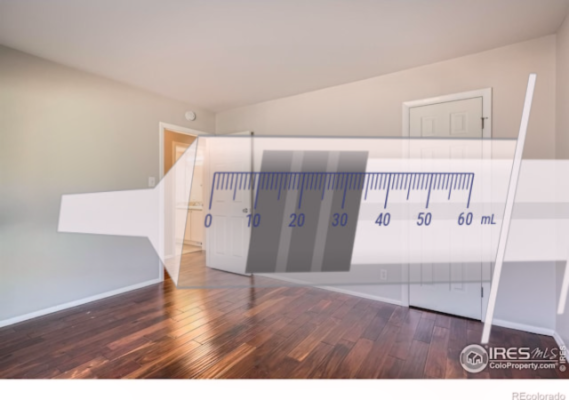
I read 10 mL
